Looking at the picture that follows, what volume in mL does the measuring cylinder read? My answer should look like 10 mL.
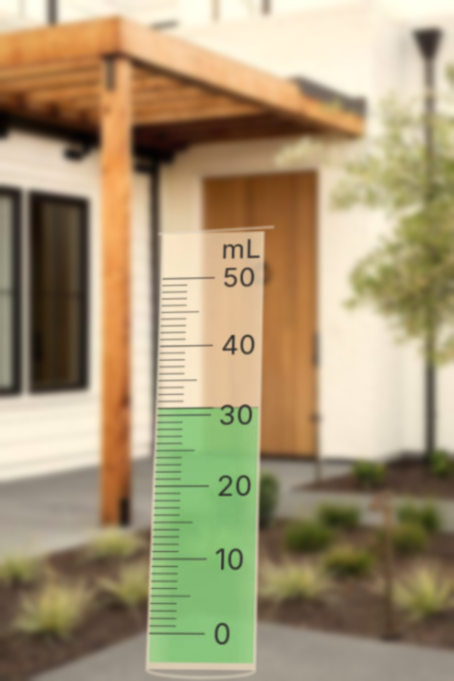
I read 31 mL
